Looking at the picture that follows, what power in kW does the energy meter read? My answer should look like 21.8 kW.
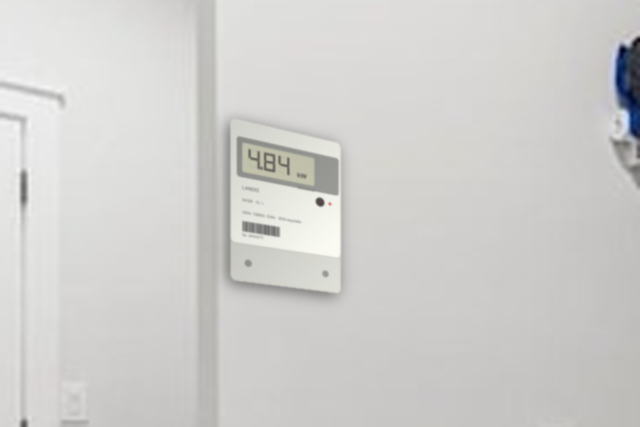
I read 4.84 kW
